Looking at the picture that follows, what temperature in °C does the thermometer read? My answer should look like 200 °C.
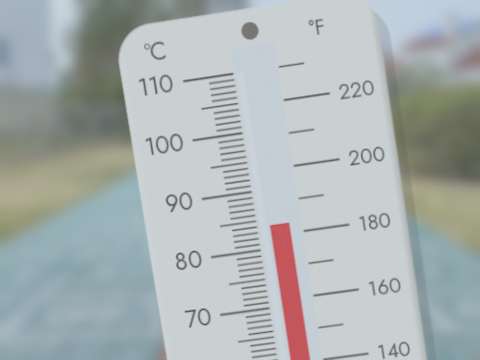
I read 84 °C
